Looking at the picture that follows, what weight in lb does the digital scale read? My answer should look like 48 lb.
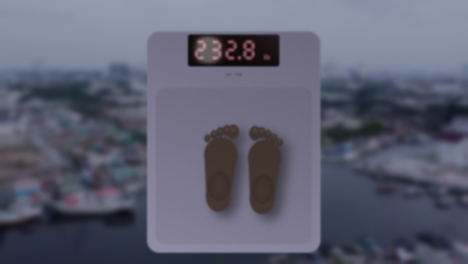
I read 232.8 lb
